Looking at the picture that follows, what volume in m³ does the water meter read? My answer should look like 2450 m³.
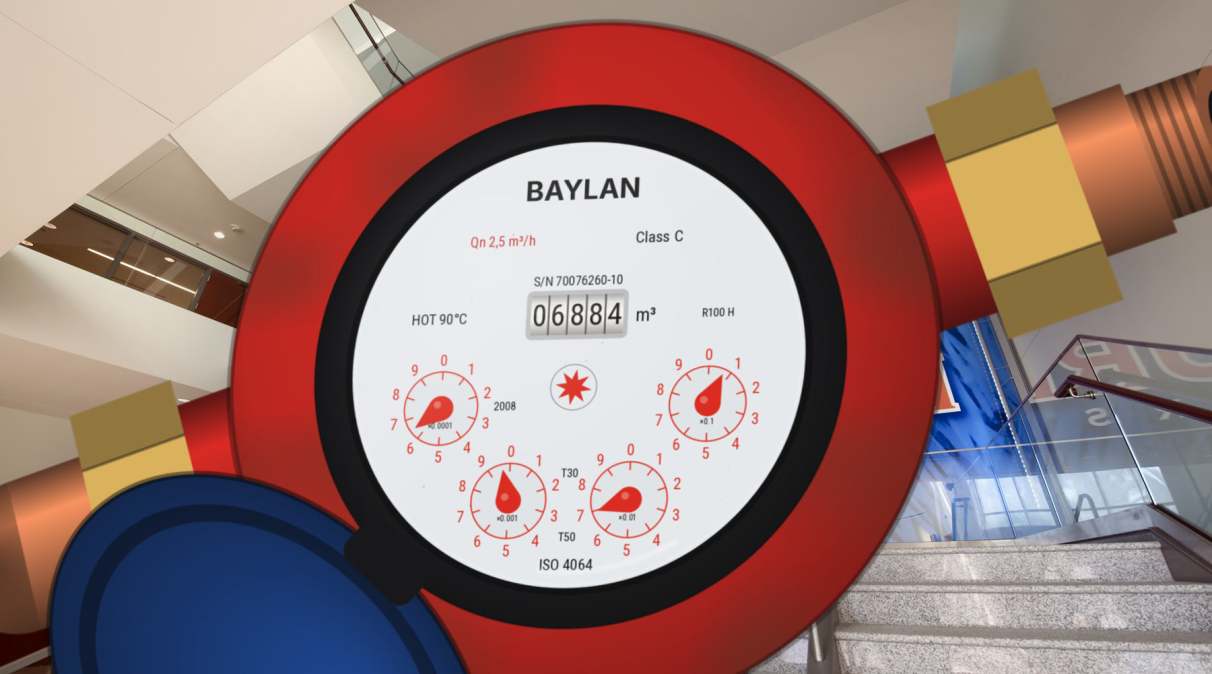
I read 6884.0696 m³
